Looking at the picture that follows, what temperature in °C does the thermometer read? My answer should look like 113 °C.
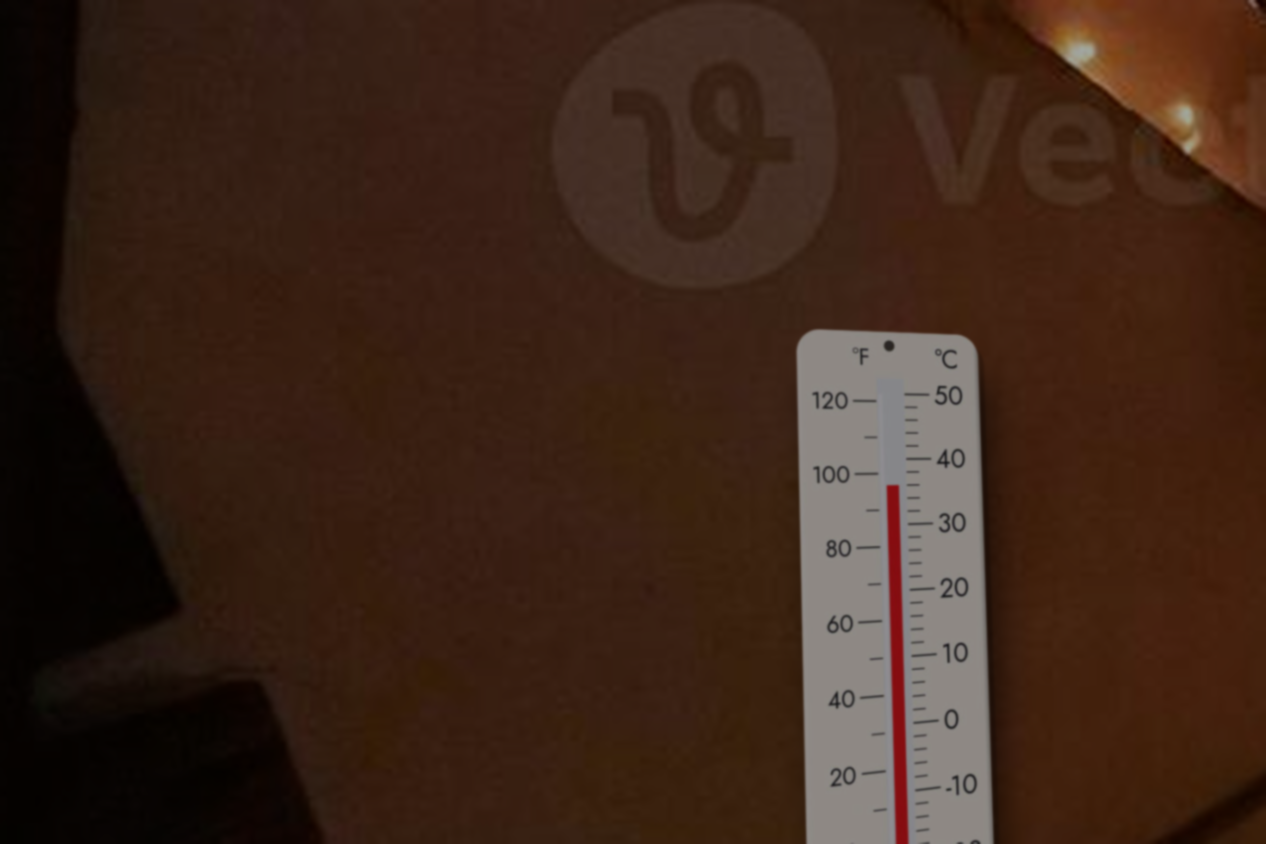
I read 36 °C
